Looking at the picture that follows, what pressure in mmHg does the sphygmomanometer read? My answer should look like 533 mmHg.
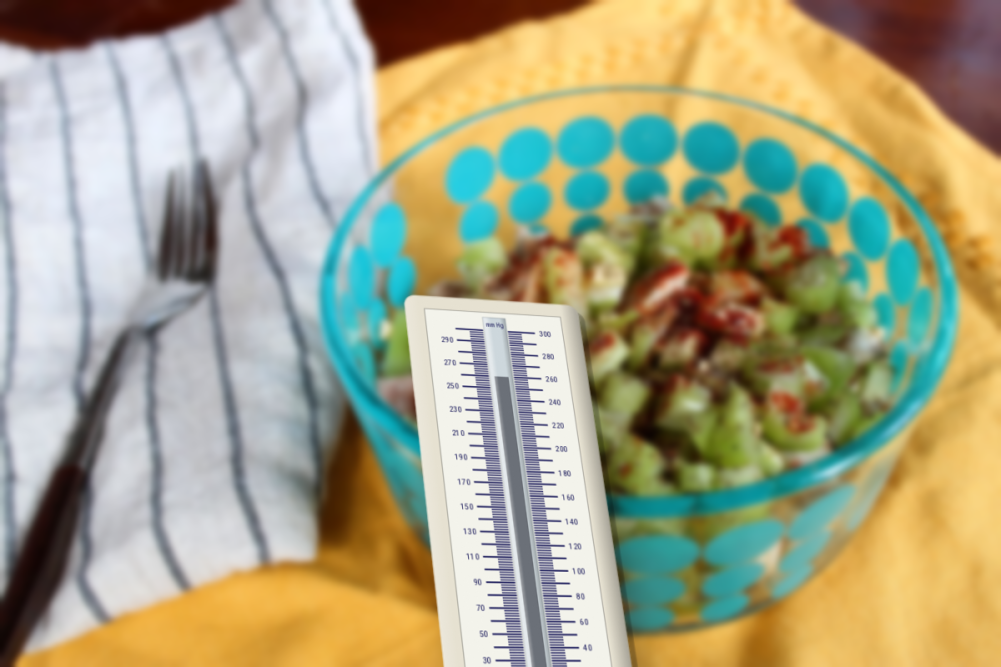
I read 260 mmHg
